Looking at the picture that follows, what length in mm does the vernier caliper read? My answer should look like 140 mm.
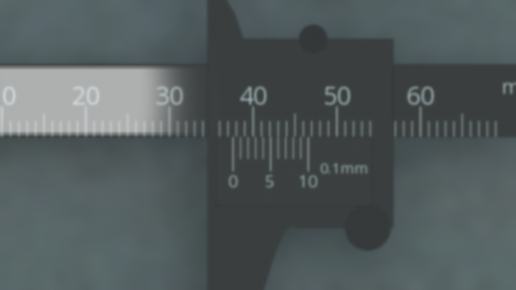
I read 37.6 mm
